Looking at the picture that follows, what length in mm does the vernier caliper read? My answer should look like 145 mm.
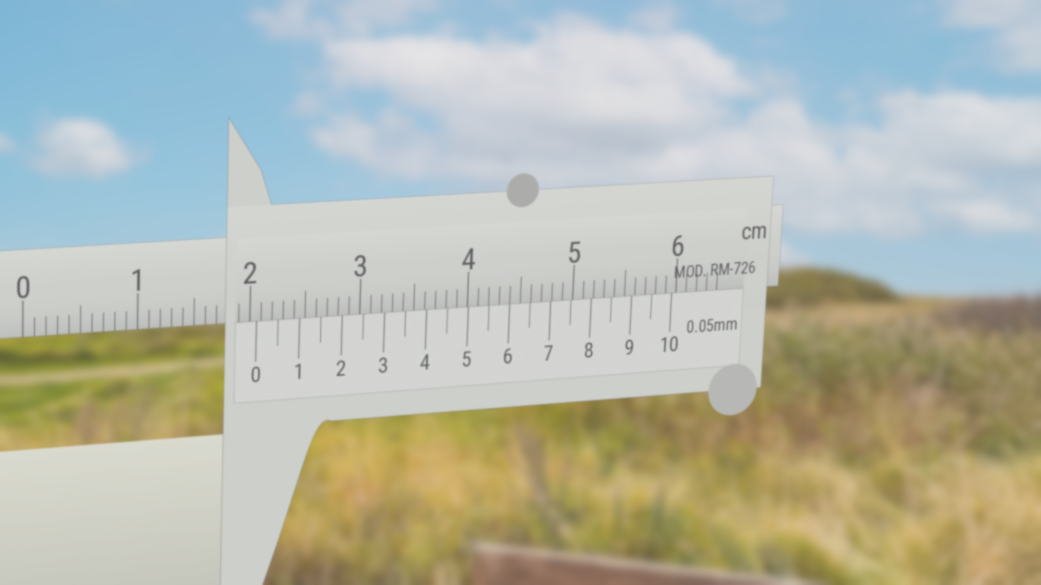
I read 20.6 mm
